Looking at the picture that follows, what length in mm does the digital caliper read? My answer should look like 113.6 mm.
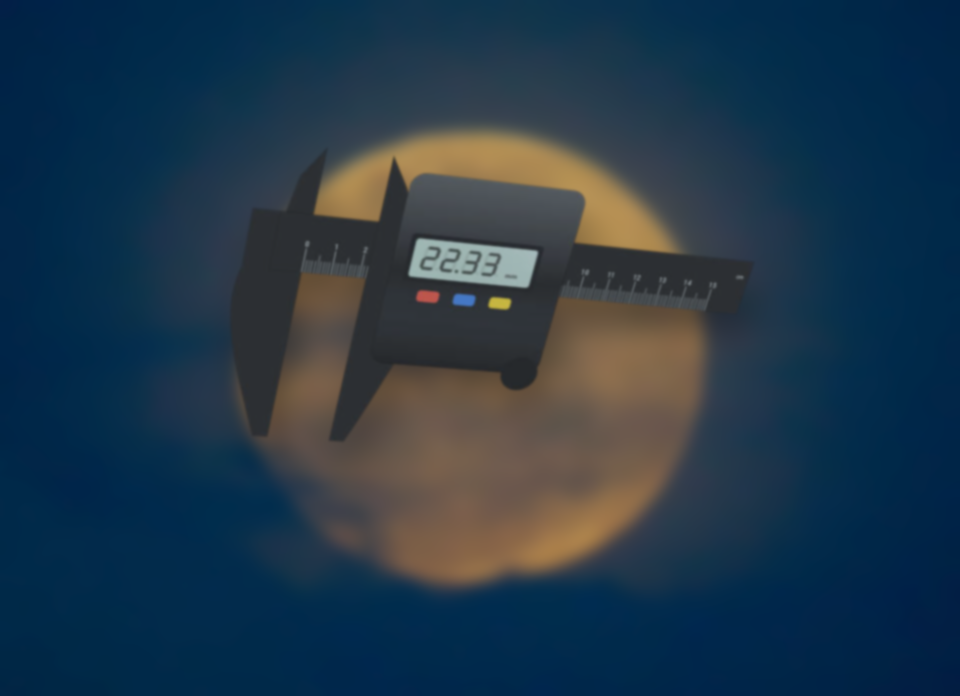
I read 22.33 mm
